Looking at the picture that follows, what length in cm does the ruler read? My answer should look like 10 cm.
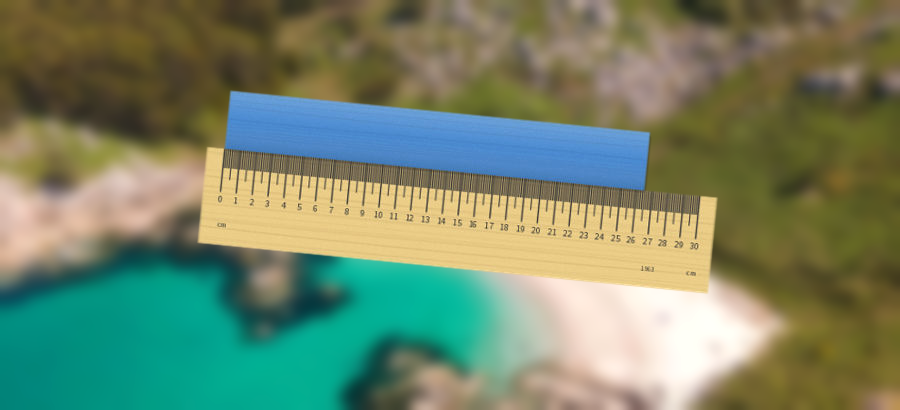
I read 26.5 cm
